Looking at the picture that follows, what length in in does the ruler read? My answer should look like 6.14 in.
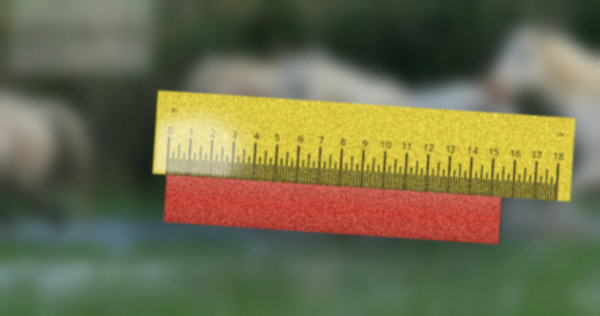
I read 15.5 in
